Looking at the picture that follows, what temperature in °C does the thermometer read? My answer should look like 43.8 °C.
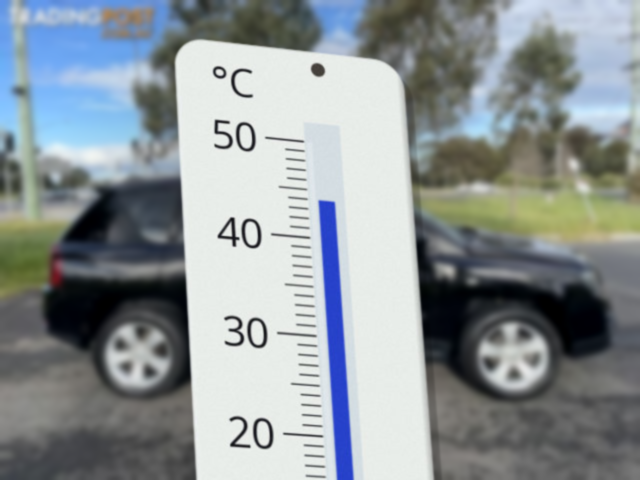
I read 44 °C
